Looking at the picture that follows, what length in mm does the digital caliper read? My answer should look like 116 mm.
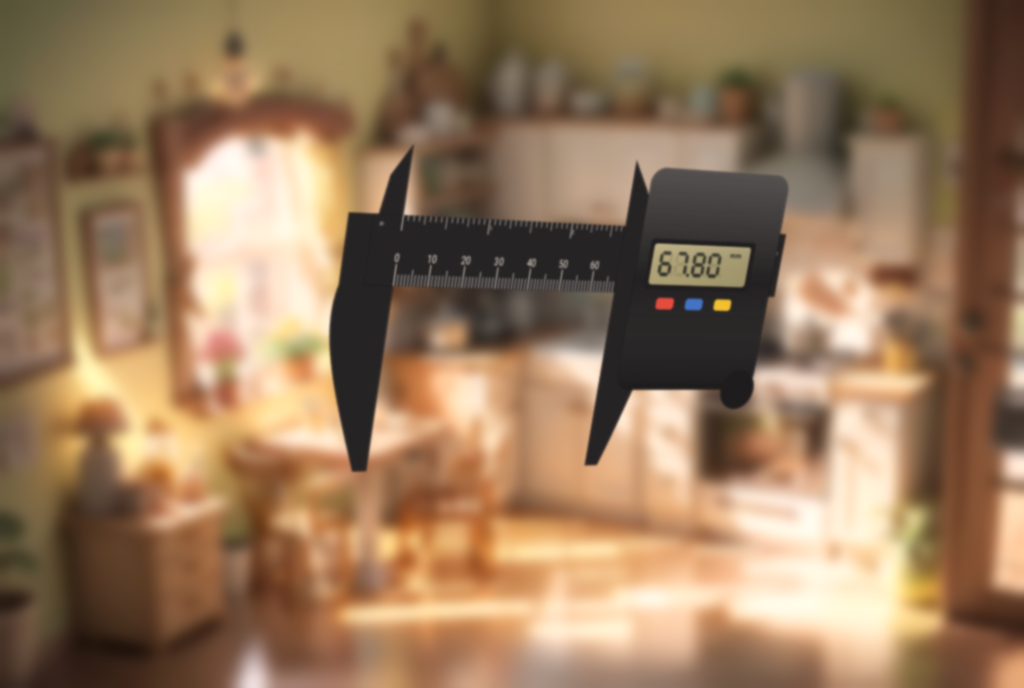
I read 67.80 mm
